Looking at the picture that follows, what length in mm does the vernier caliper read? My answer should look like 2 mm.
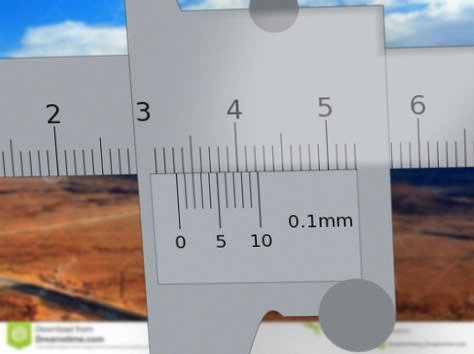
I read 33.2 mm
